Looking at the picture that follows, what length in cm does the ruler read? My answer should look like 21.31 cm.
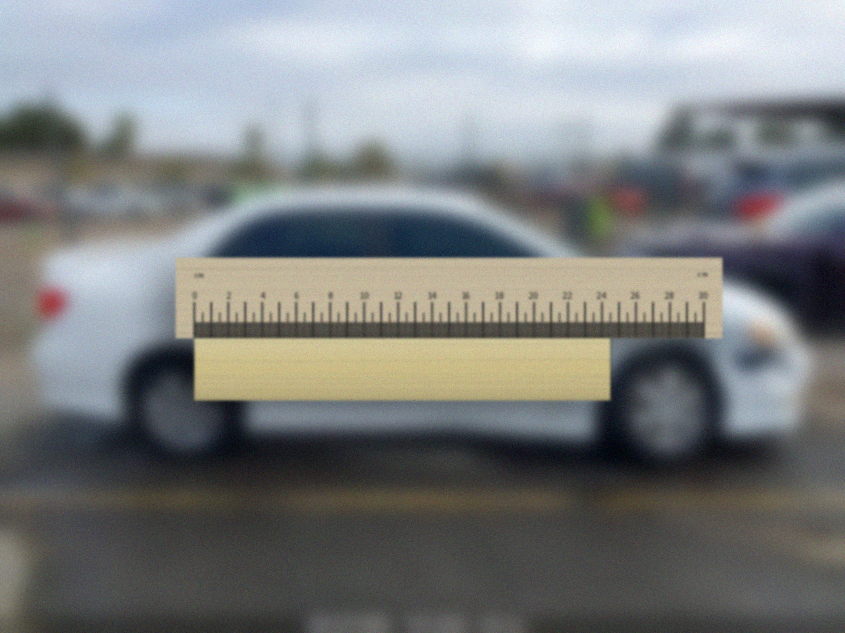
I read 24.5 cm
